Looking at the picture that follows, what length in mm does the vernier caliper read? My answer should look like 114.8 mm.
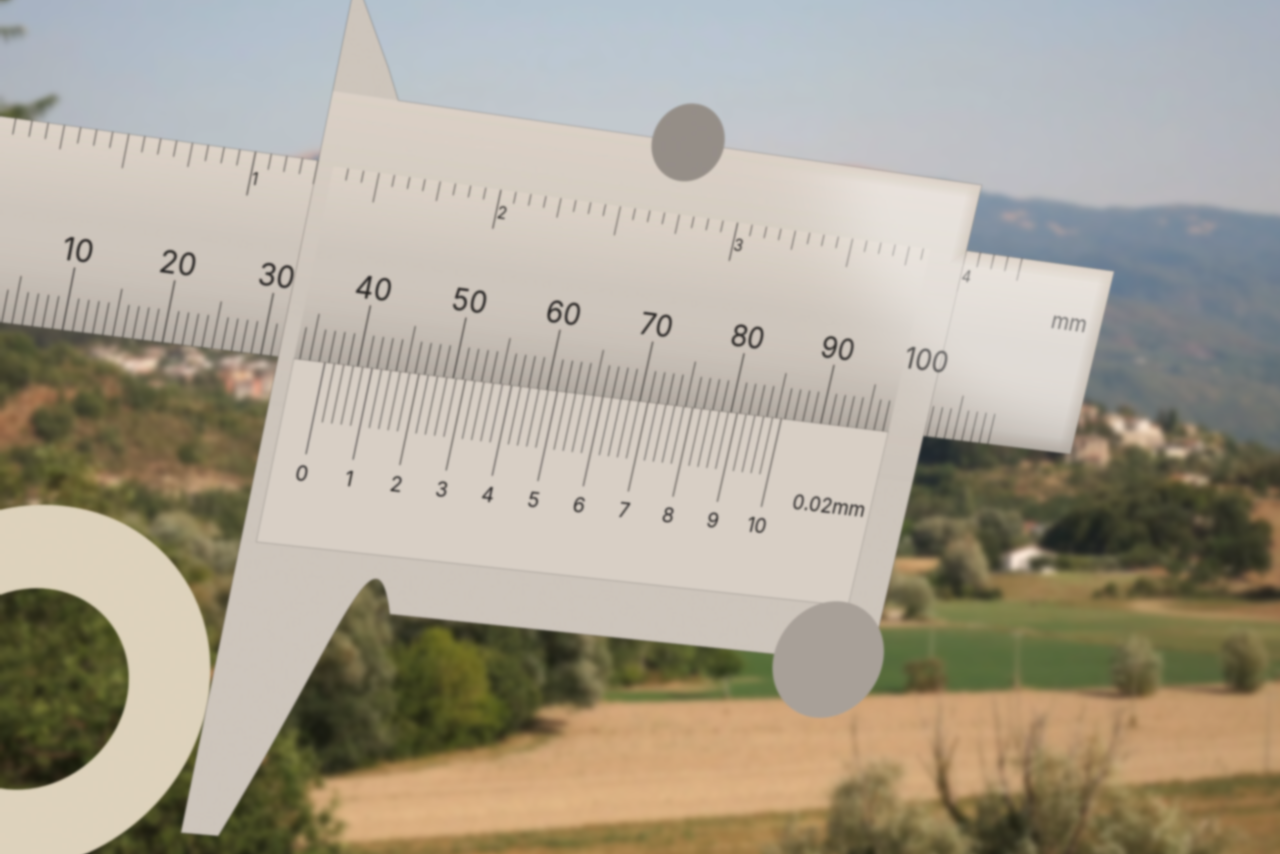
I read 36.6 mm
